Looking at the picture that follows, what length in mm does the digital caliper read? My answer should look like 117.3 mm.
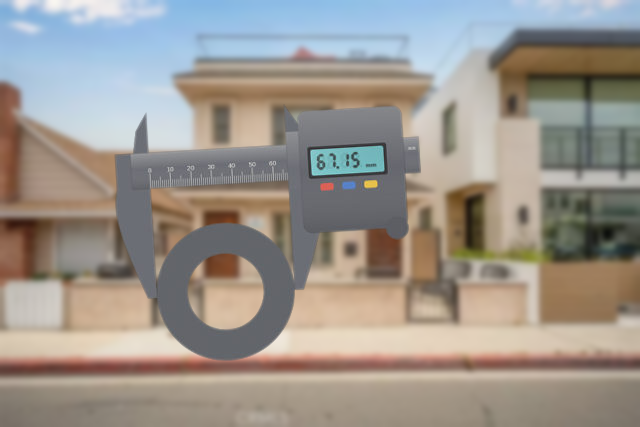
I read 67.15 mm
